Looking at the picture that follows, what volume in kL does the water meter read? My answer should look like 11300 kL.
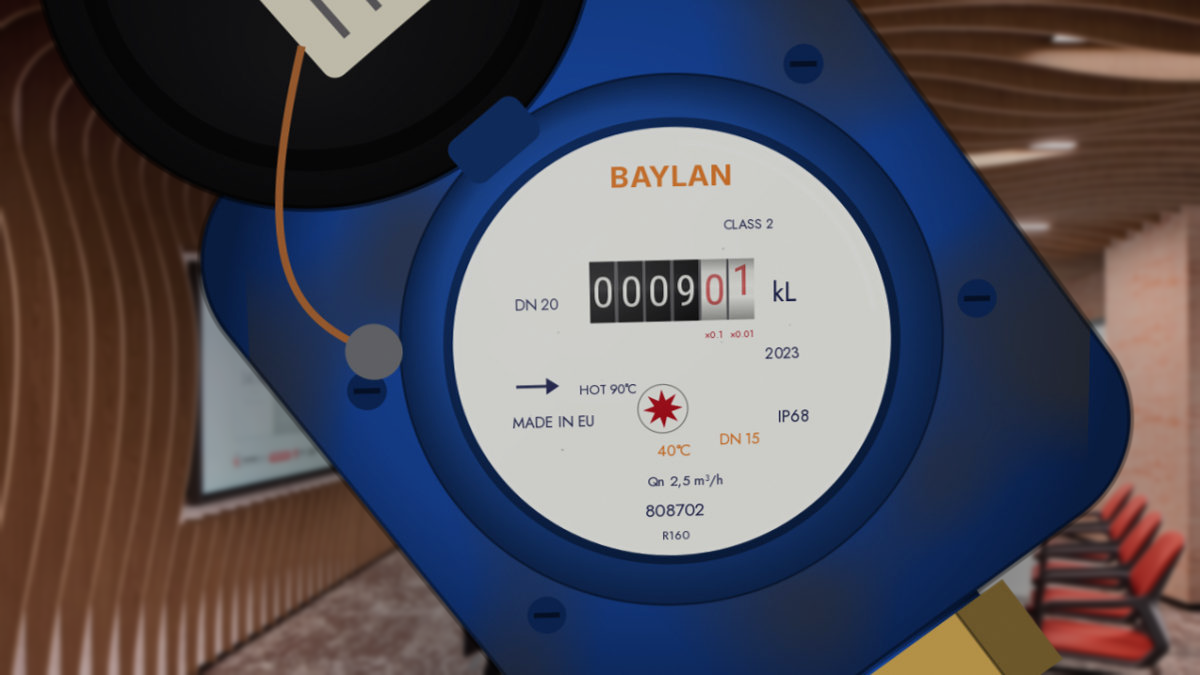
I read 9.01 kL
